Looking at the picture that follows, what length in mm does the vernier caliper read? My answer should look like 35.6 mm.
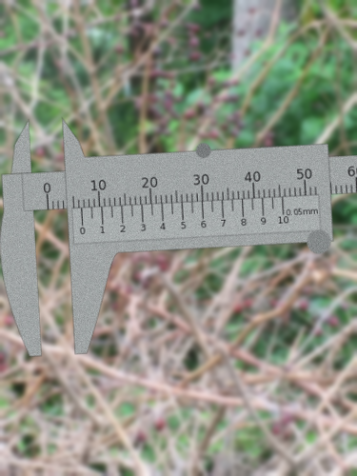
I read 6.5 mm
